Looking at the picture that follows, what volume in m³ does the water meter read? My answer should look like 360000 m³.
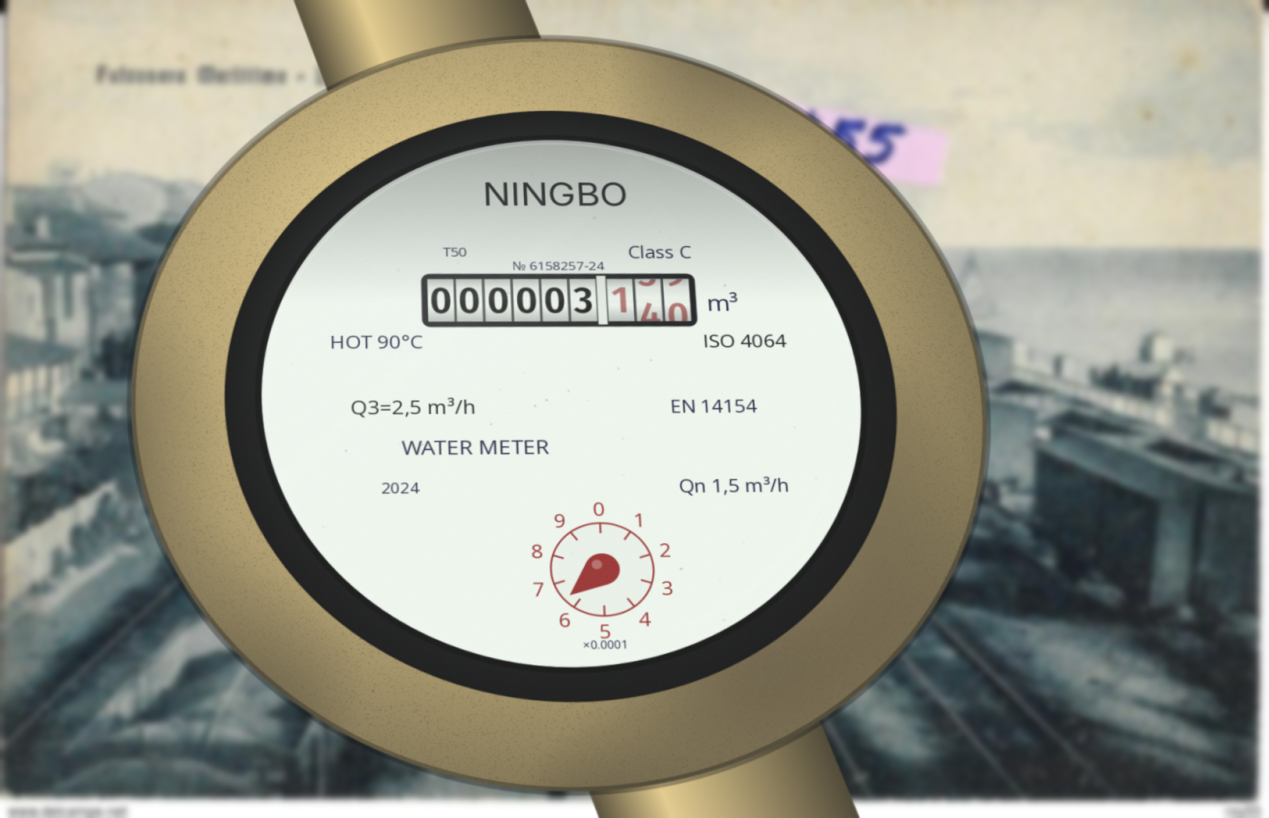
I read 3.1396 m³
